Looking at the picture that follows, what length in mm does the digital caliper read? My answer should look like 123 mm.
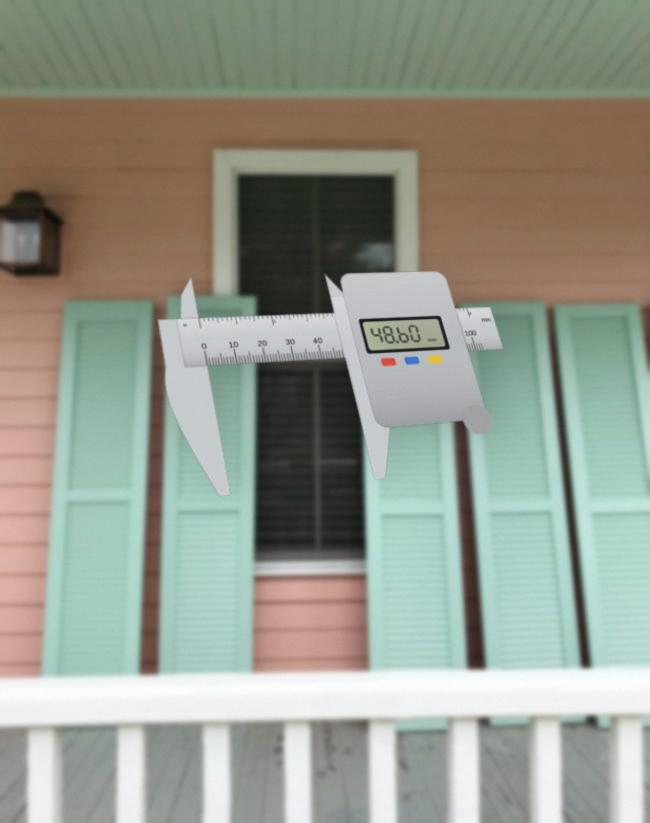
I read 48.60 mm
